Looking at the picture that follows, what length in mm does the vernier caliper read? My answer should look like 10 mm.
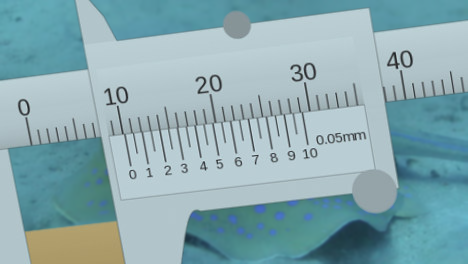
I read 10.2 mm
